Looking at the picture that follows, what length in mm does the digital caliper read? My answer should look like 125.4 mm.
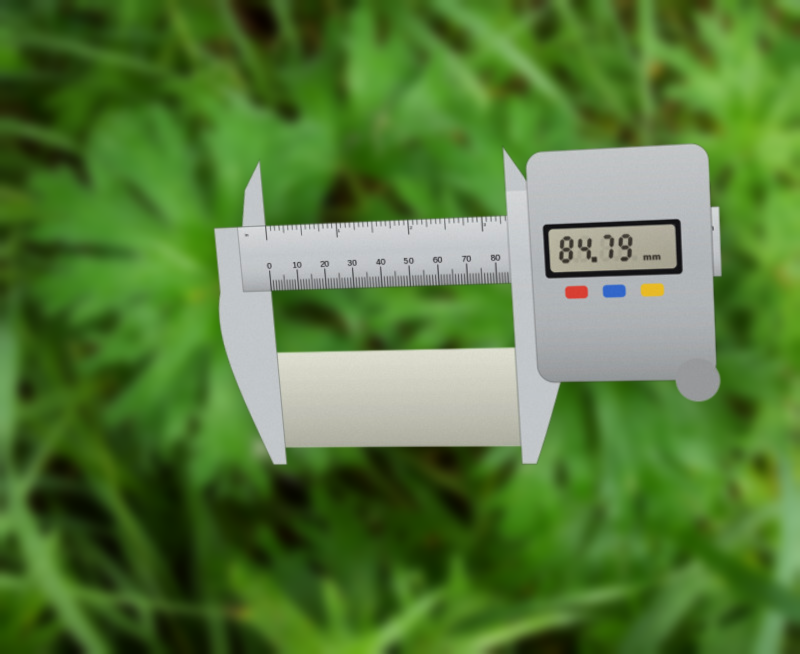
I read 84.79 mm
